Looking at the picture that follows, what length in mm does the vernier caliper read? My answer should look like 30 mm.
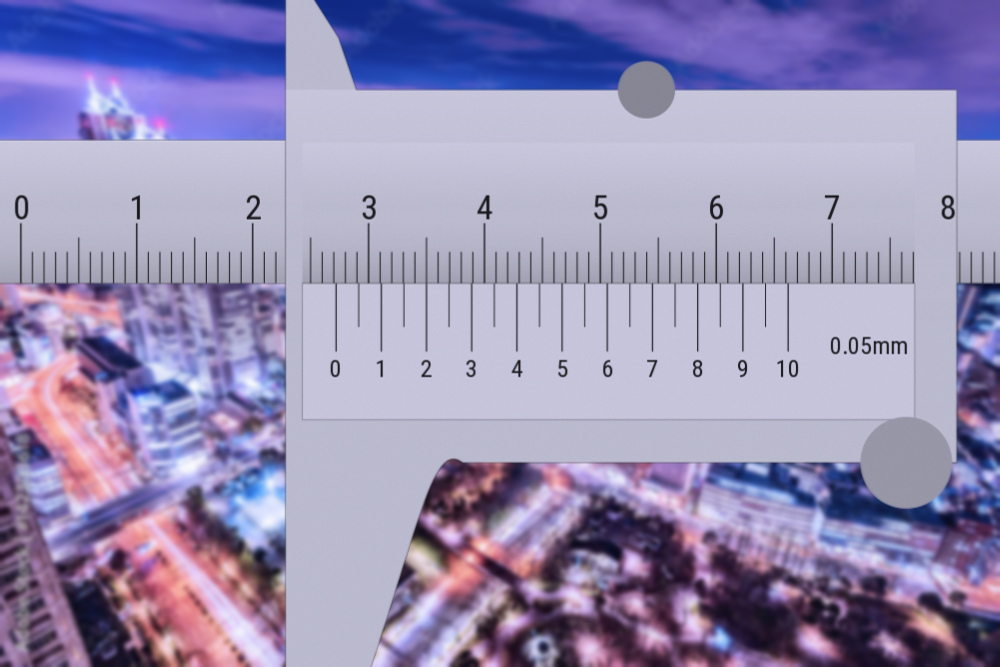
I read 27.2 mm
